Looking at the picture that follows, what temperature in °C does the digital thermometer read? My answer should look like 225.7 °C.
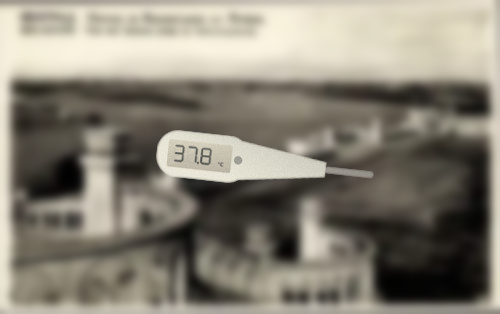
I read 37.8 °C
